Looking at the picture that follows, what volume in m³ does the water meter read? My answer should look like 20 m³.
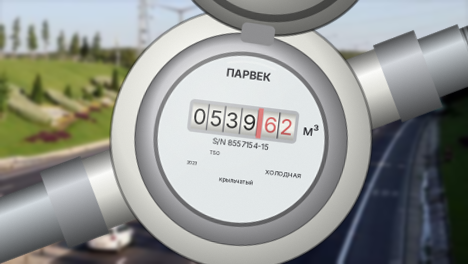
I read 539.62 m³
